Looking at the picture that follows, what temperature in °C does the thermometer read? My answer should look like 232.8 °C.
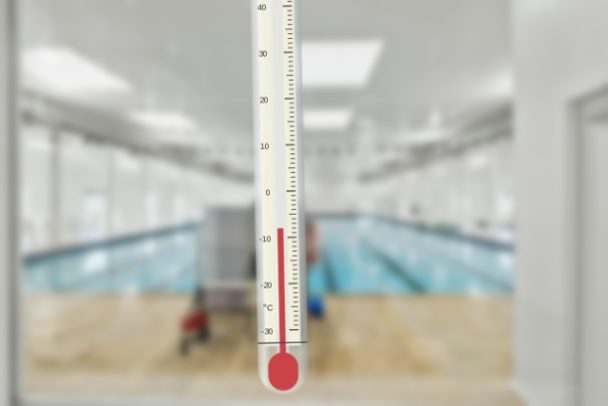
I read -8 °C
